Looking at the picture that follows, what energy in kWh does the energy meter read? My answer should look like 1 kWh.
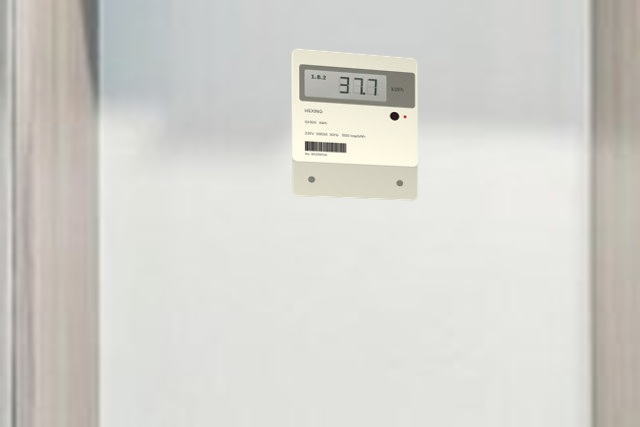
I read 37.7 kWh
